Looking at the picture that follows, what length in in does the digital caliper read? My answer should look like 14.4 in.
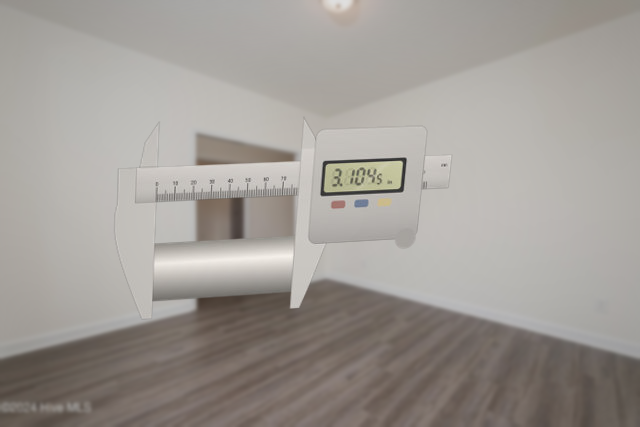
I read 3.1045 in
